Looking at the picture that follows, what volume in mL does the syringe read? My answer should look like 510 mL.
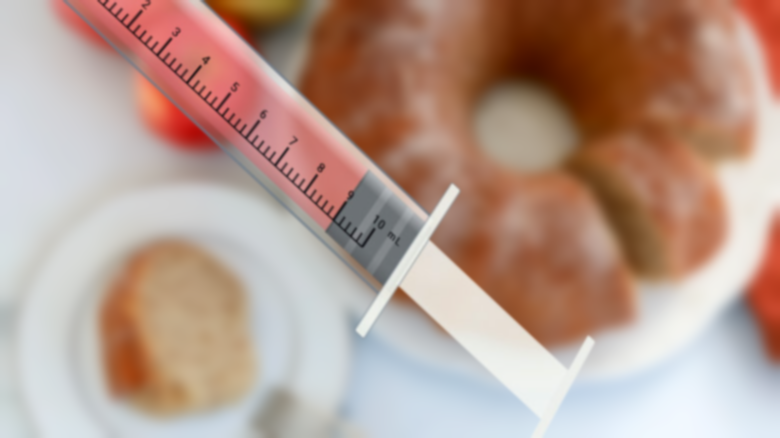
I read 9 mL
